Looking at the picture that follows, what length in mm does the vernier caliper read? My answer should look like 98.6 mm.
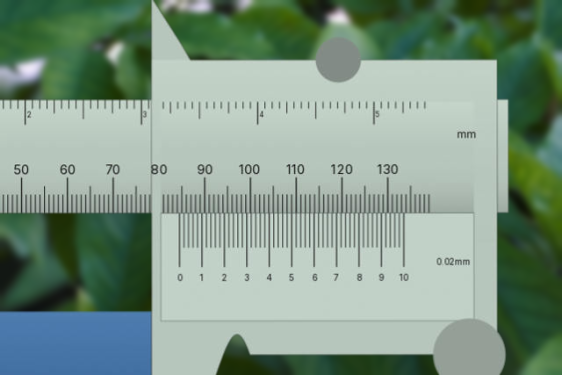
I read 84.5 mm
